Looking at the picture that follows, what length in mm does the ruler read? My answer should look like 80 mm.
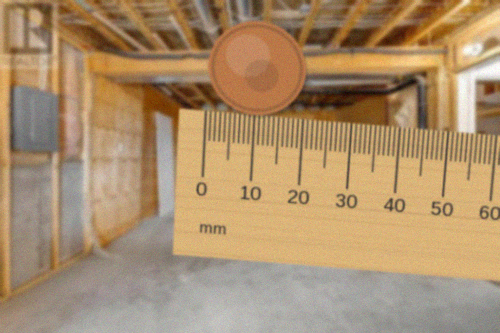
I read 20 mm
